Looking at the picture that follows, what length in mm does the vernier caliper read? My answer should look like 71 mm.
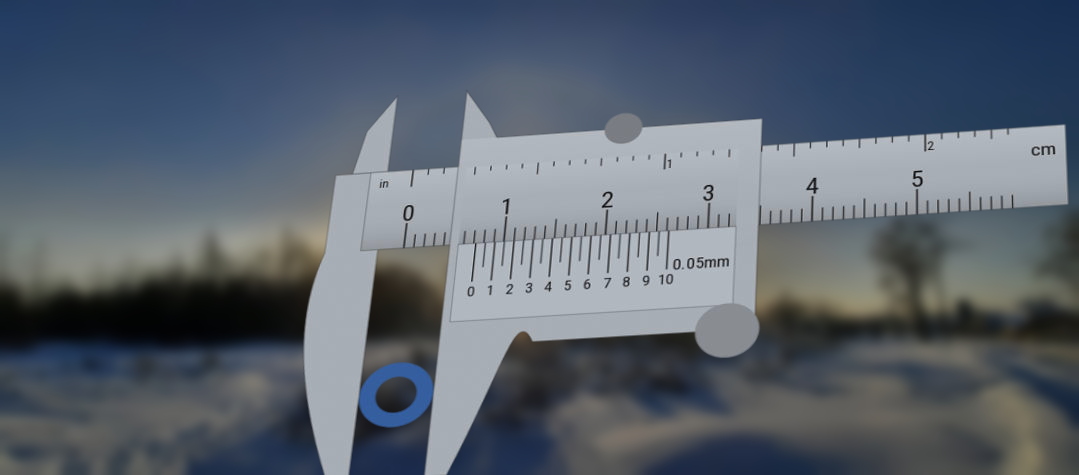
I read 7.2 mm
